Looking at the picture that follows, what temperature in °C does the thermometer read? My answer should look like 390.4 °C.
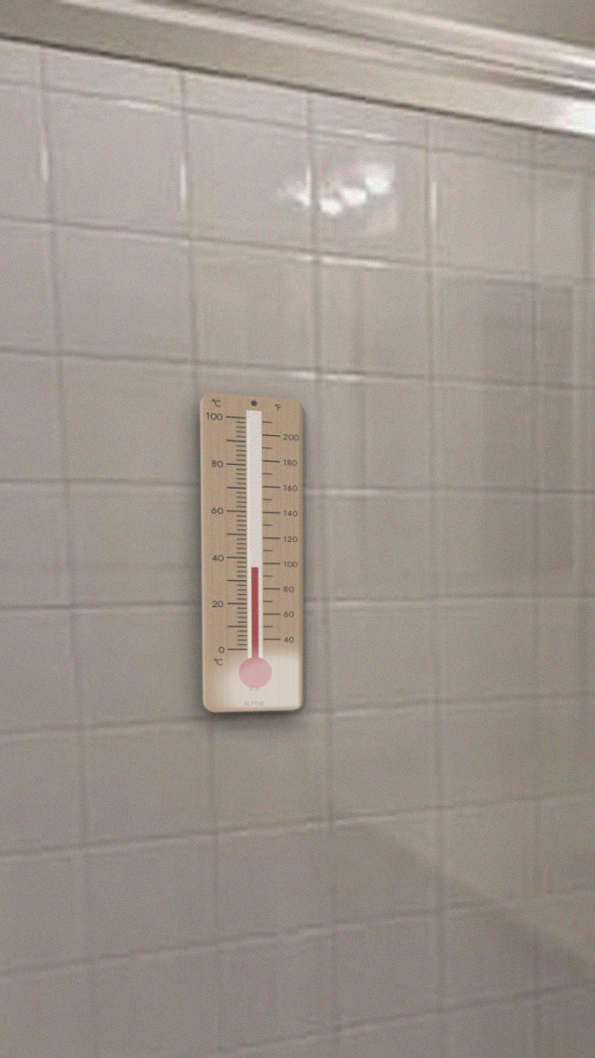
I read 36 °C
